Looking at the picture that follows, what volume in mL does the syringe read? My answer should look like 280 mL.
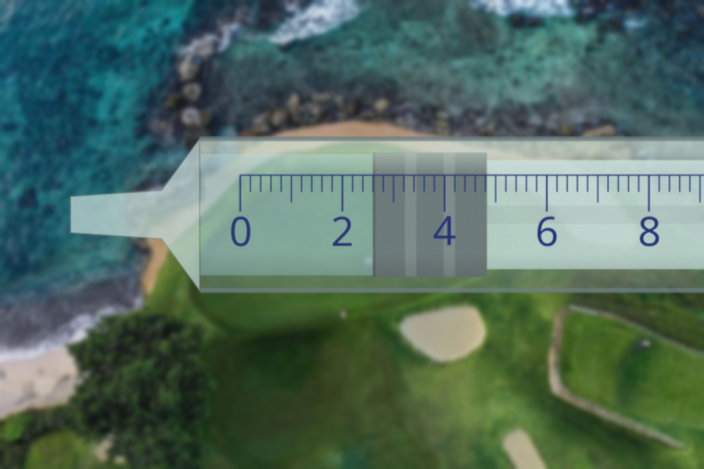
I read 2.6 mL
